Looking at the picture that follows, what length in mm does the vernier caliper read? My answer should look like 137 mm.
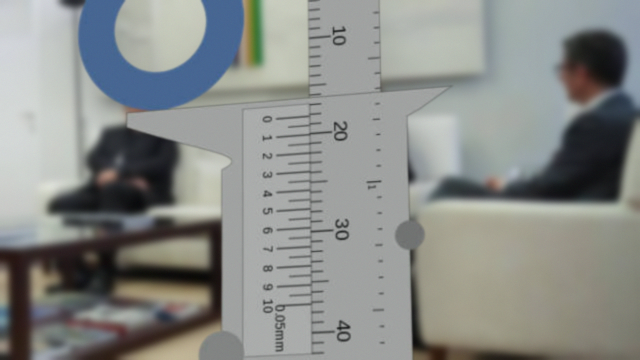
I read 18.2 mm
